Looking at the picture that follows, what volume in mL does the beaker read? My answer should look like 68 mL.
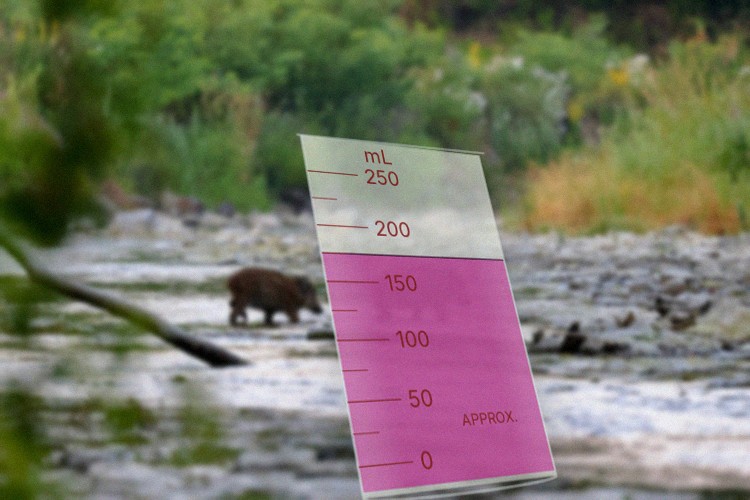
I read 175 mL
